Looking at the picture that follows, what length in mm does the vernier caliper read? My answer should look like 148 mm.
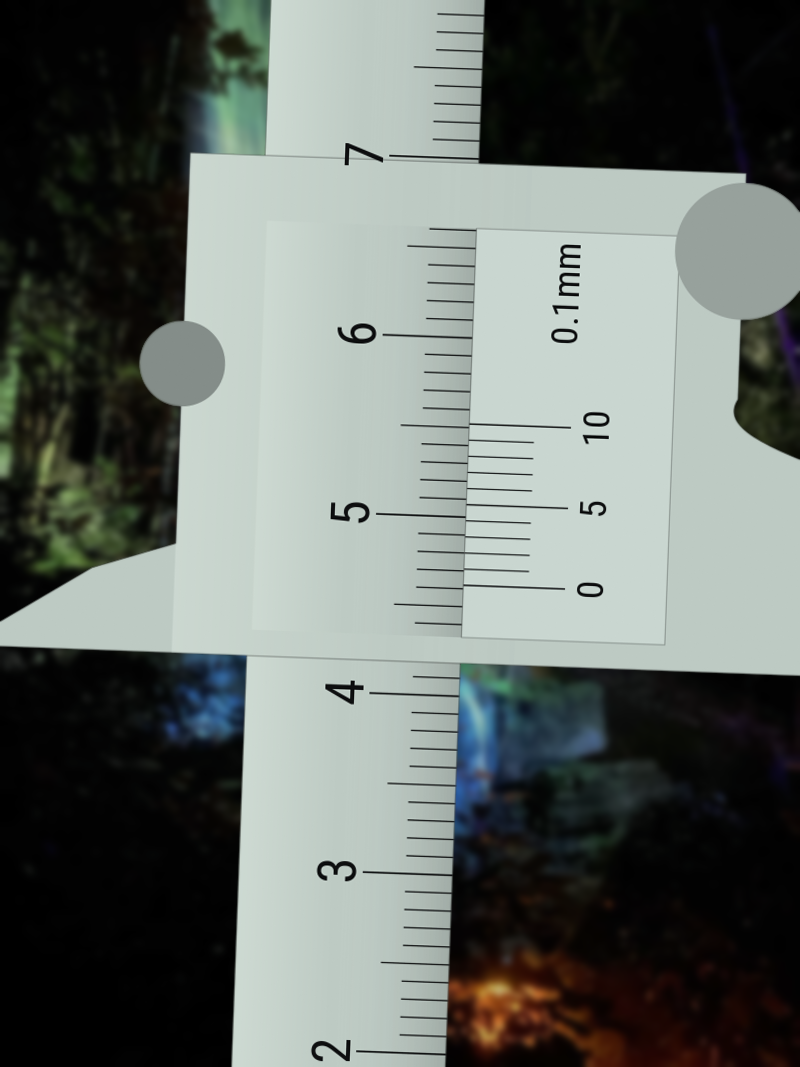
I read 46.2 mm
